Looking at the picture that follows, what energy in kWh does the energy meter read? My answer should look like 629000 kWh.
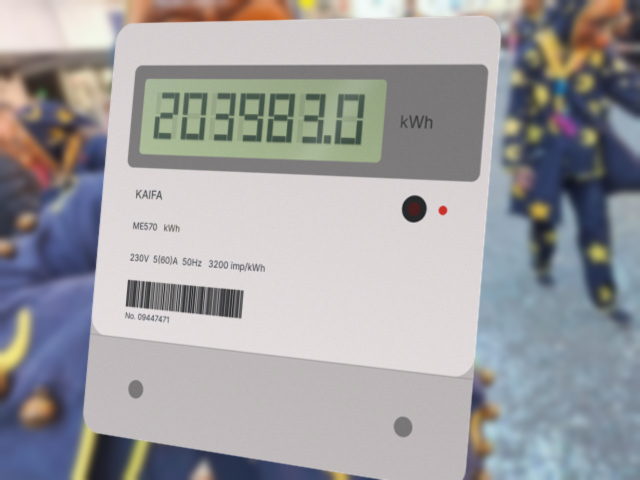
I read 203983.0 kWh
